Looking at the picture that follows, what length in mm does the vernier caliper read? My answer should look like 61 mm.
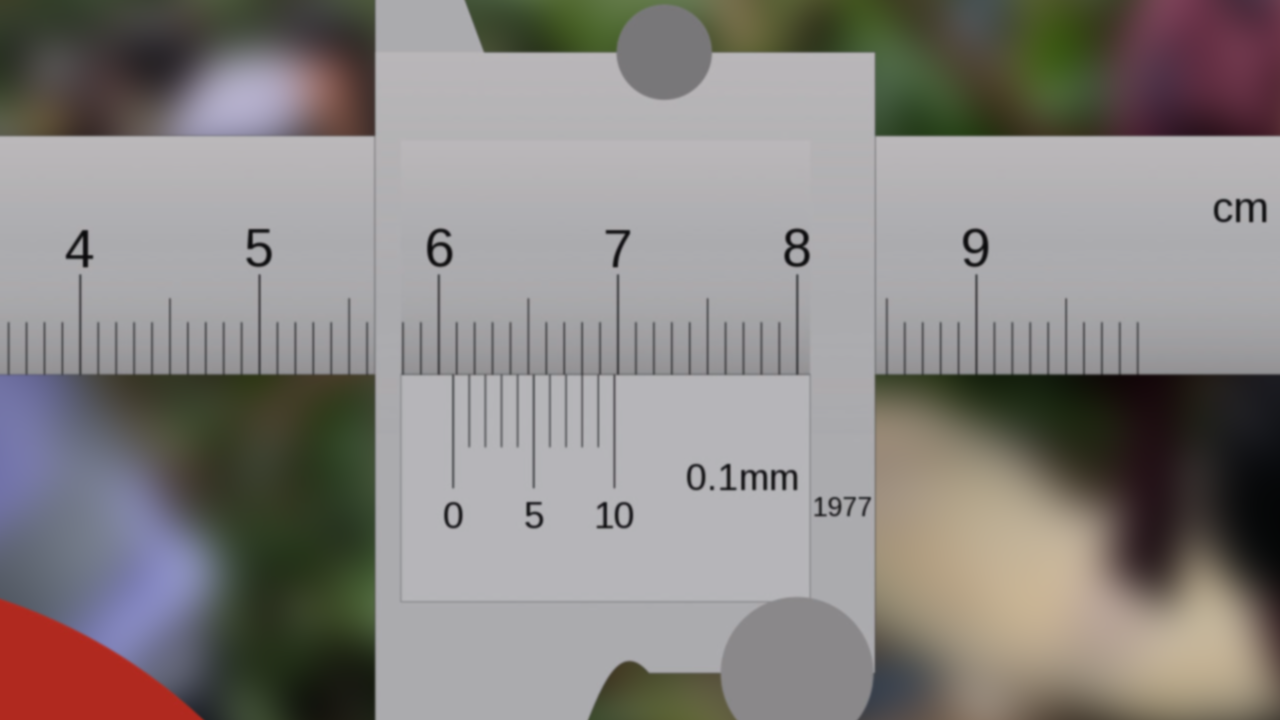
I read 60.8 mm
